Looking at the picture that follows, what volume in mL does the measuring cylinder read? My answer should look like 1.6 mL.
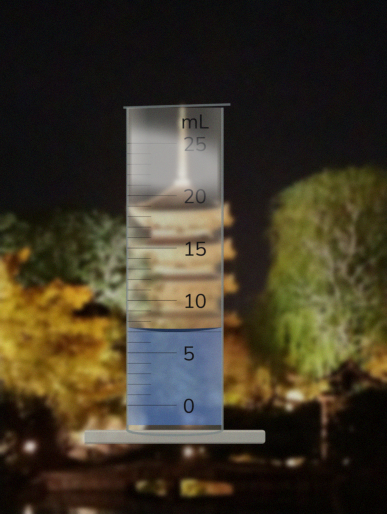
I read 7 mL
